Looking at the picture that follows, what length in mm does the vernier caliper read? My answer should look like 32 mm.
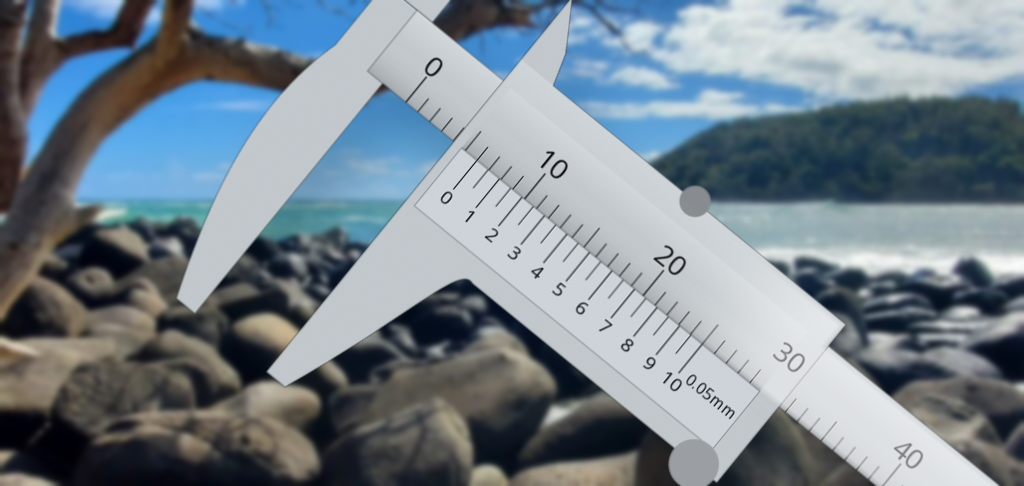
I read 6.0 mm
